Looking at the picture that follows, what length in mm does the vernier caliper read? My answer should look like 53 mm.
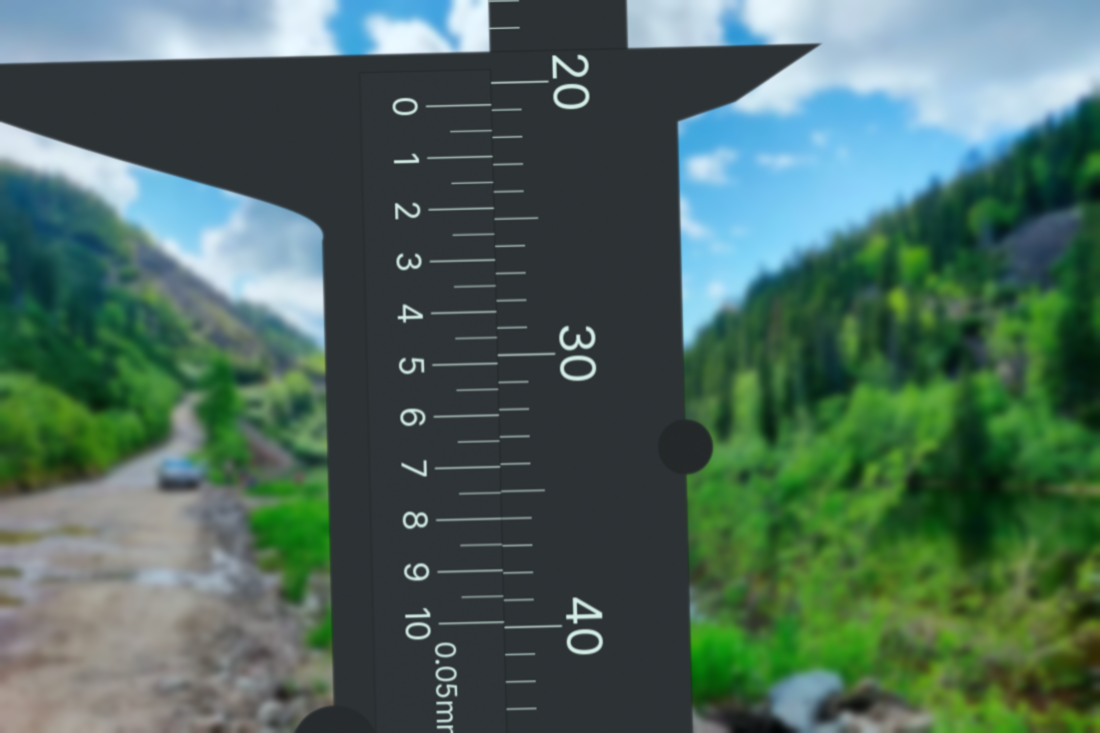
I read 20.8 mm
